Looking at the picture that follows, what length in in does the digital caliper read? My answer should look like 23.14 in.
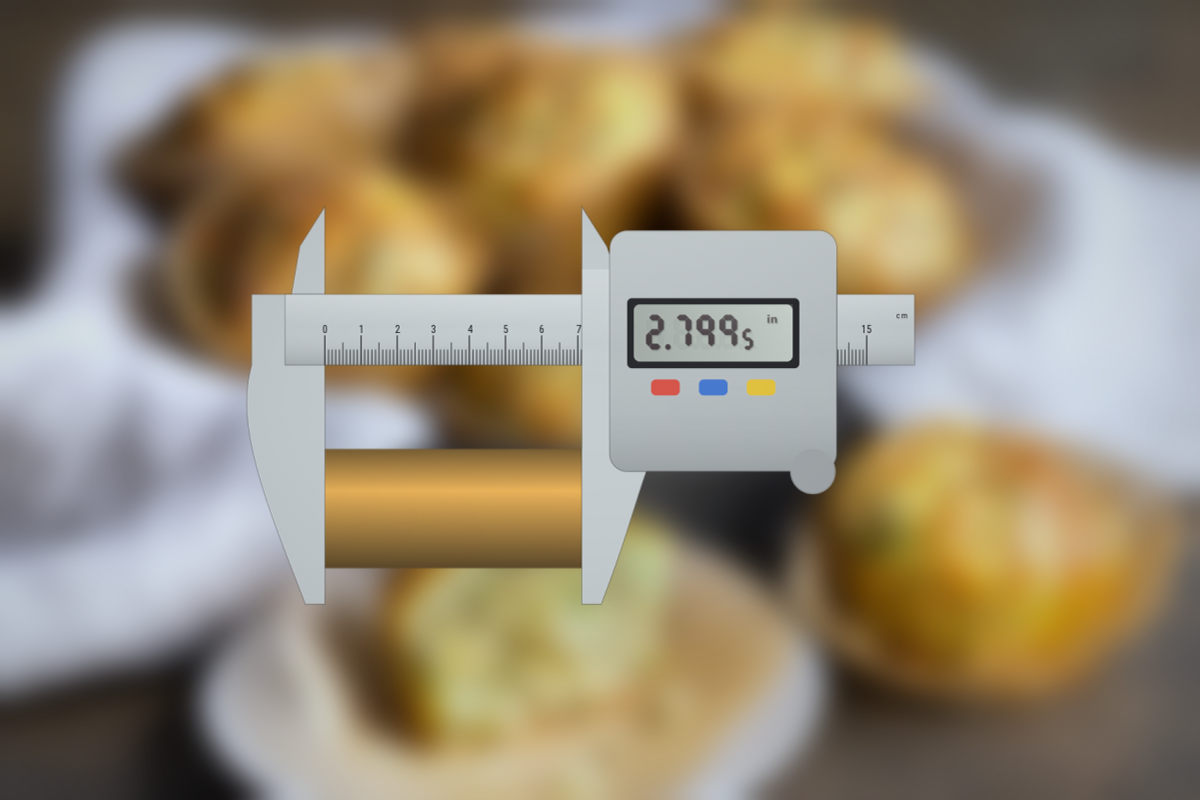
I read 2.7995 in
